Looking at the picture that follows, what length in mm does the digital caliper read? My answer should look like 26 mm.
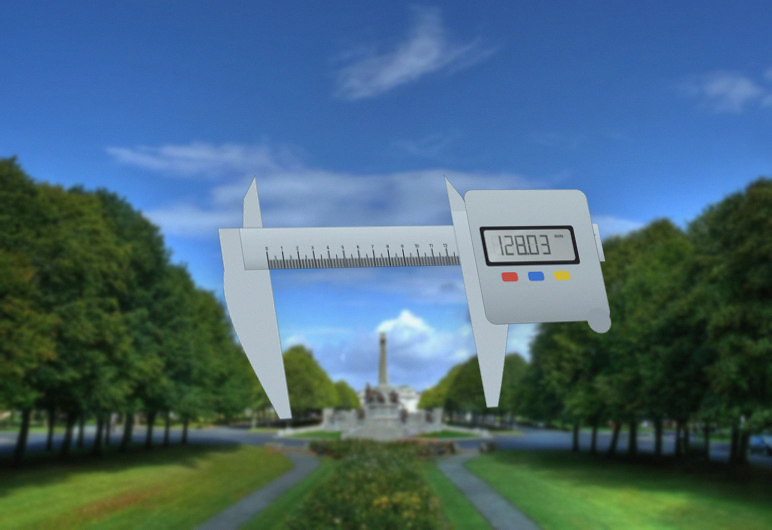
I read 128.03 mm
